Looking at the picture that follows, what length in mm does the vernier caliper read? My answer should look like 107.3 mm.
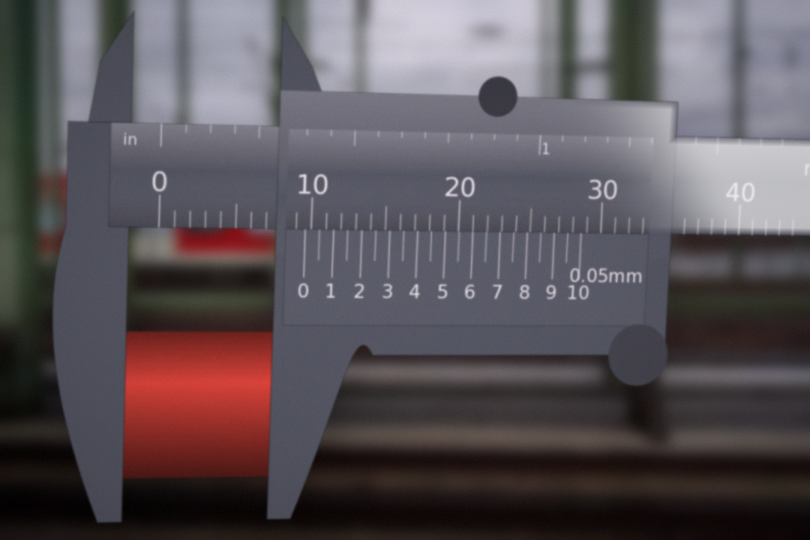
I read 9.6 mm
